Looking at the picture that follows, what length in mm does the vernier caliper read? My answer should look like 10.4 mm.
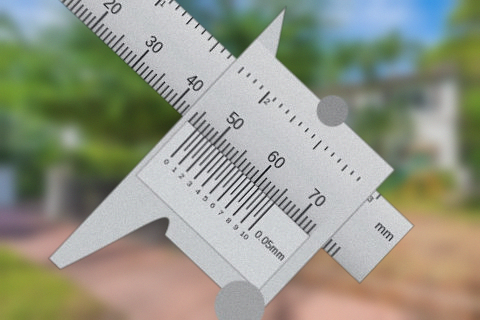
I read 46.0 mm
